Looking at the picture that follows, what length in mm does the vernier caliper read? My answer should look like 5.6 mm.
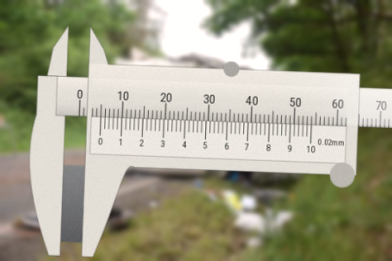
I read 5.0 mm
